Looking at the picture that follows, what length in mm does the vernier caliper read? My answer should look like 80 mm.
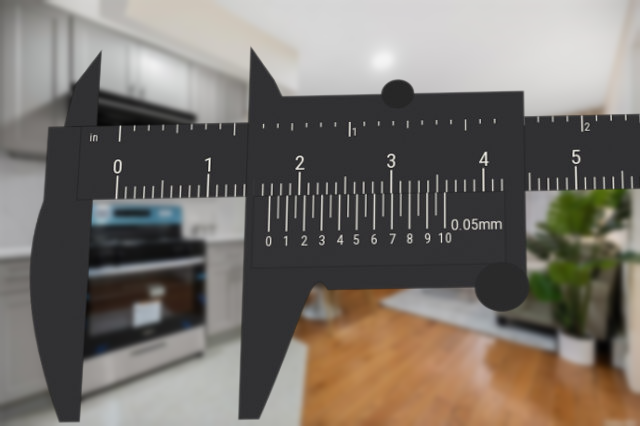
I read 16.8 mm
